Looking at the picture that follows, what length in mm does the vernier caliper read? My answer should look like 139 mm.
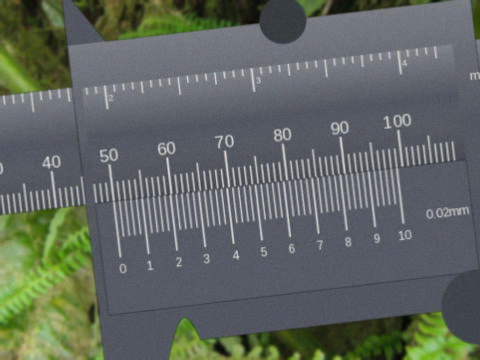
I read 50.0 mm
